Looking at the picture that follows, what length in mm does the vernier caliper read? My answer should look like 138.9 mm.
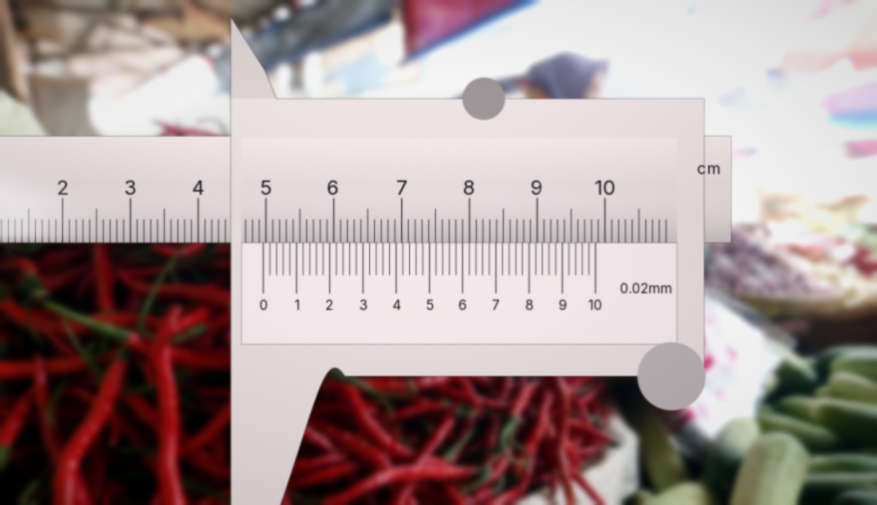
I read 49.6 mm
